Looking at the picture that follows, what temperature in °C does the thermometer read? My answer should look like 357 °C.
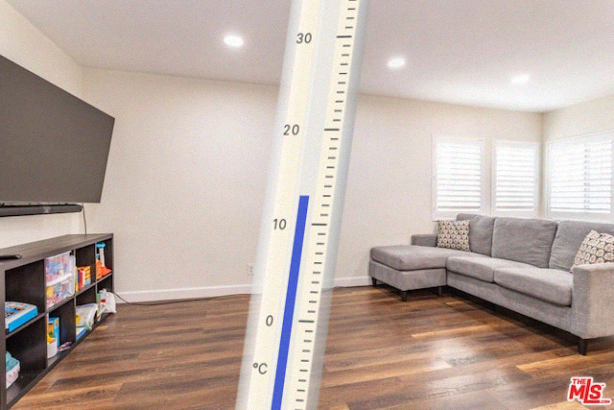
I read 13 °C
